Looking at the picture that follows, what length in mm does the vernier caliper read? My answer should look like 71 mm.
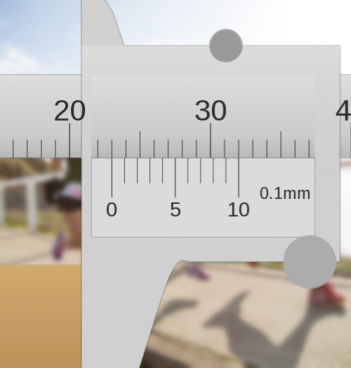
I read 23.0 mm
